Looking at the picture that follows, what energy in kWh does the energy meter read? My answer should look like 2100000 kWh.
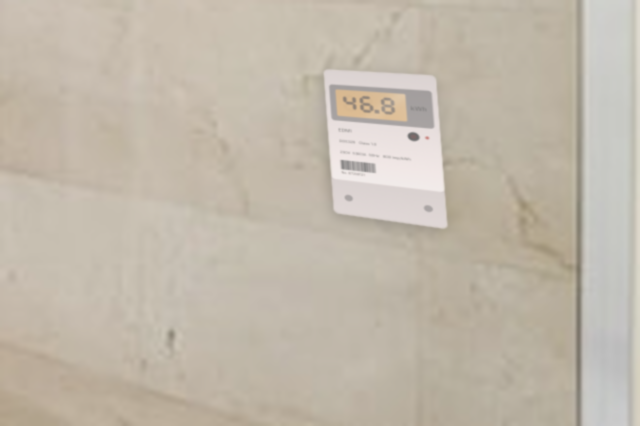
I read 46.8 kWh
